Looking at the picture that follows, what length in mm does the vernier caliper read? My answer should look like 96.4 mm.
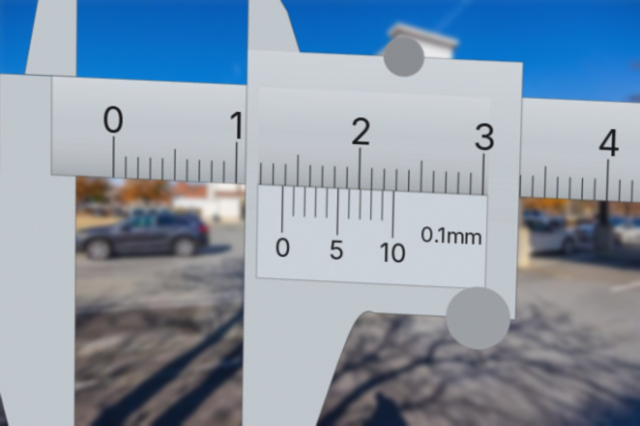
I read 13.8 mm
